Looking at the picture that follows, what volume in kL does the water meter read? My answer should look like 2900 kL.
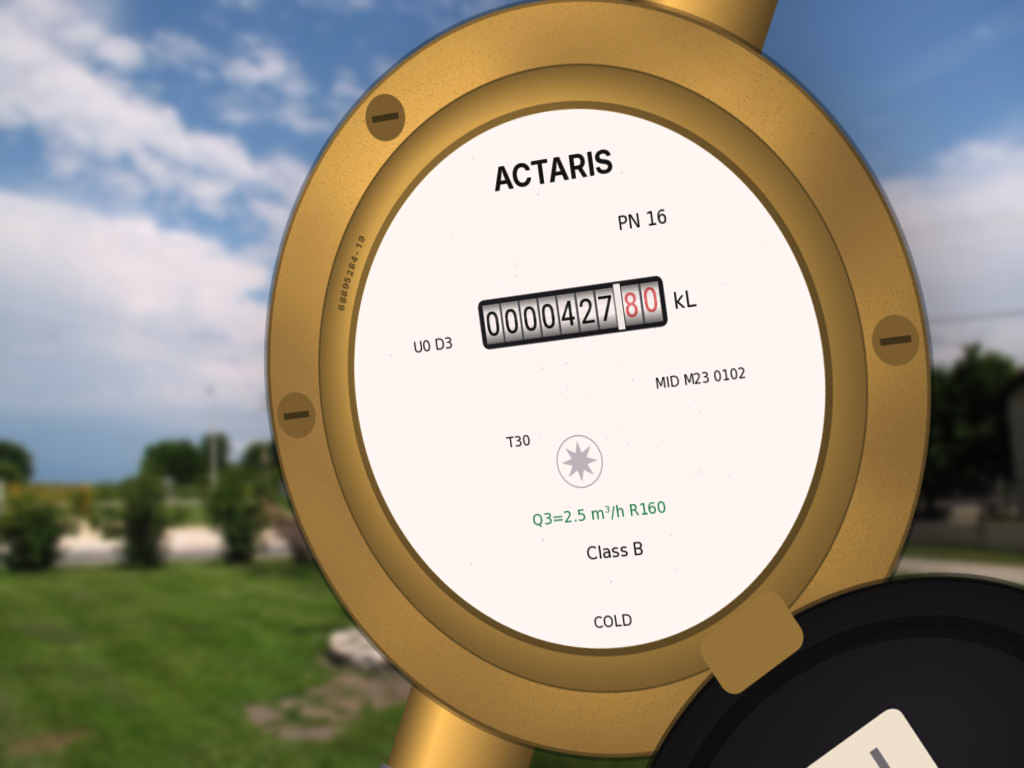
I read 427.80 kL
